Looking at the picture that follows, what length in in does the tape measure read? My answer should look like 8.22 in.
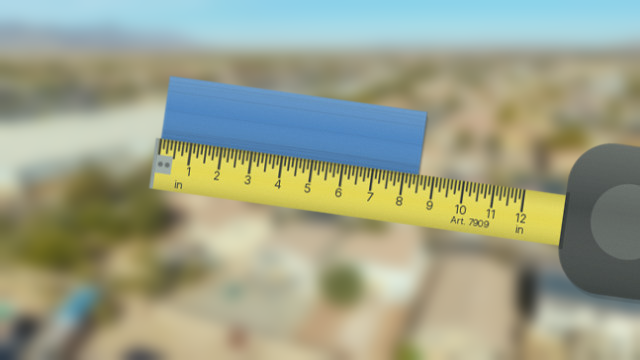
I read 8.5 in
